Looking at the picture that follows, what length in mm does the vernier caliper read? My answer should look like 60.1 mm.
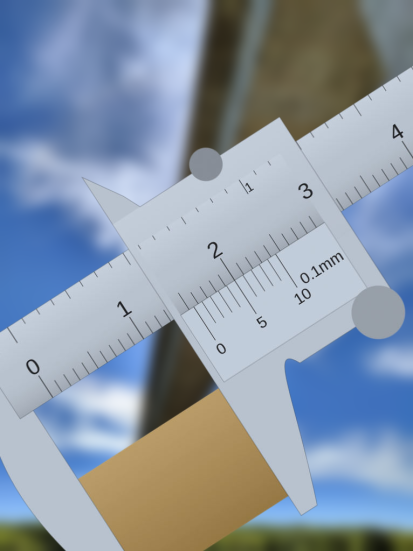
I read 15.5 mm
